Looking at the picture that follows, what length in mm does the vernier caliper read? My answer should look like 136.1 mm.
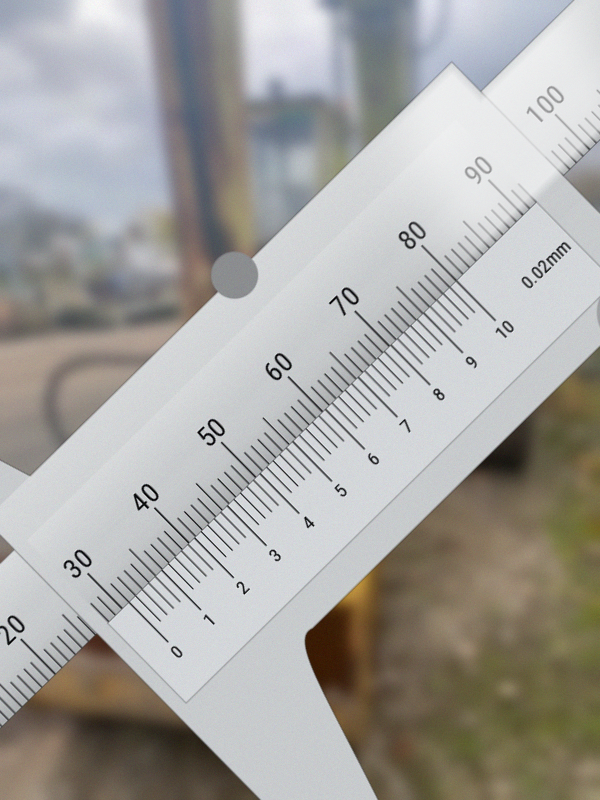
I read 31.0 mm
